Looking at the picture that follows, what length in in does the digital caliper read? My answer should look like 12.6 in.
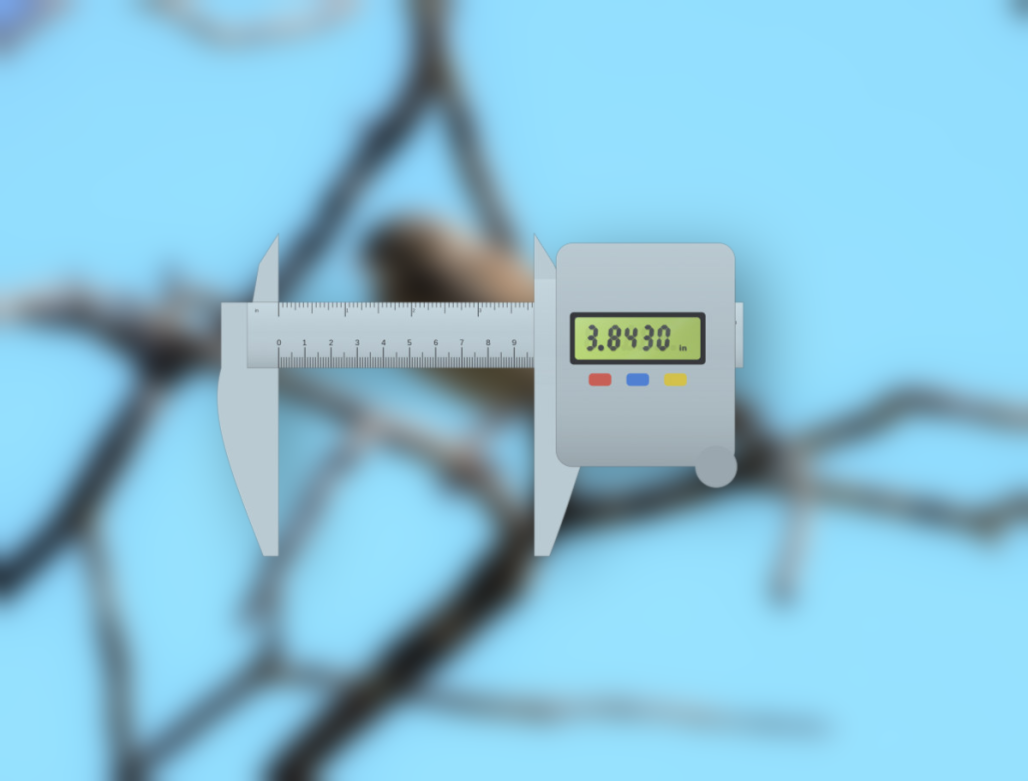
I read 3.8430 in
